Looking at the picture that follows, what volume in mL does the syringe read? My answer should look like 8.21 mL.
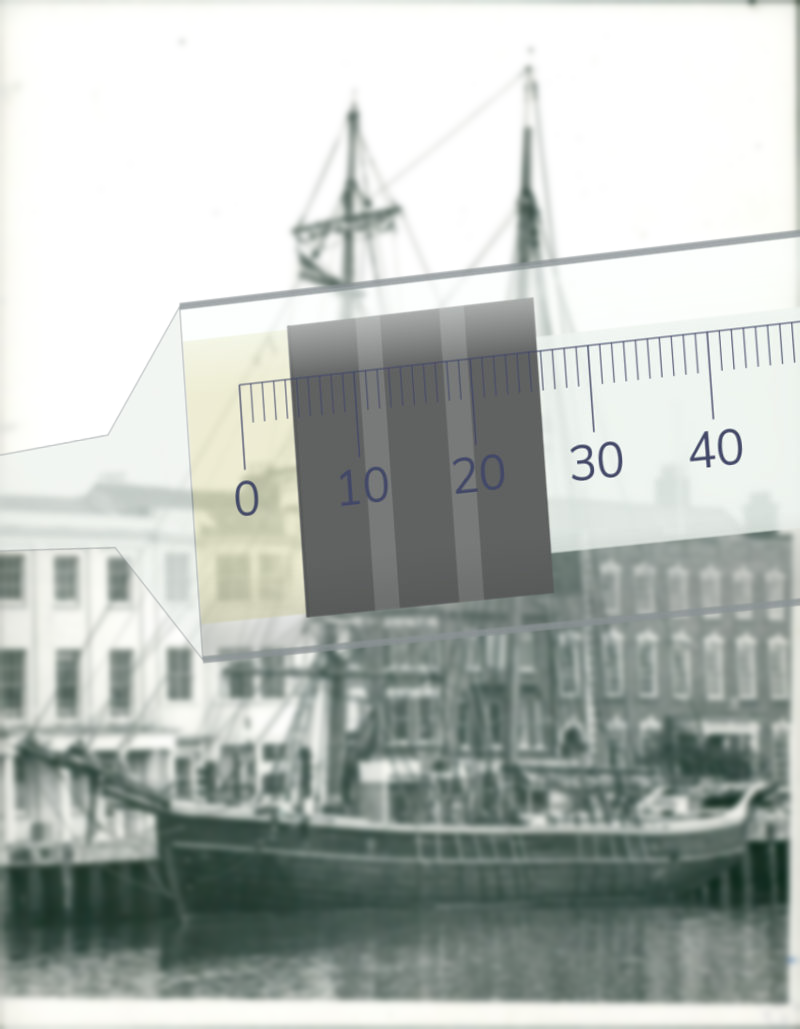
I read 4.5 mL
